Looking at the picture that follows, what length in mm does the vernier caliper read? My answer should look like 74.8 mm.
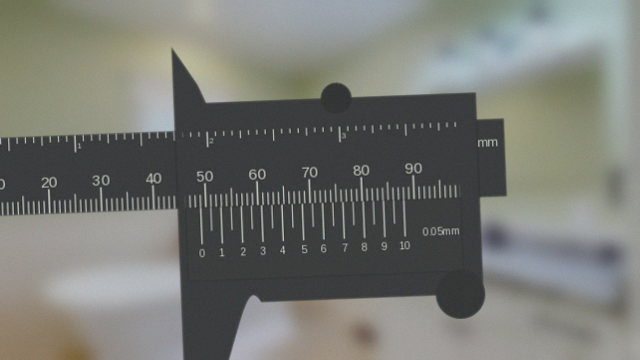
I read 49.0 mm
